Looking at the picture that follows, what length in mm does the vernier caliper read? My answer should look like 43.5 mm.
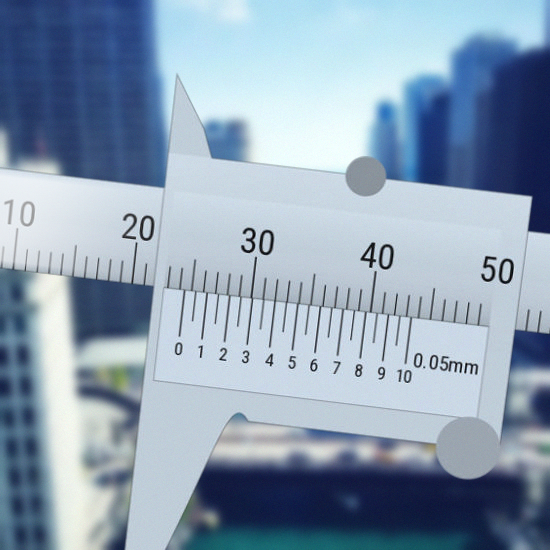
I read 24.4 mm
